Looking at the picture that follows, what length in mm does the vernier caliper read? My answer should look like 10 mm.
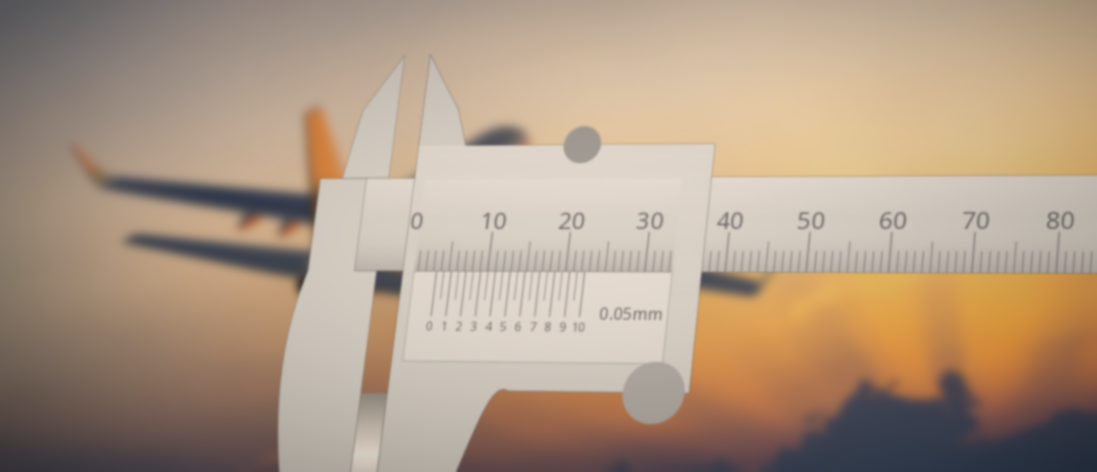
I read 3.4 mm
